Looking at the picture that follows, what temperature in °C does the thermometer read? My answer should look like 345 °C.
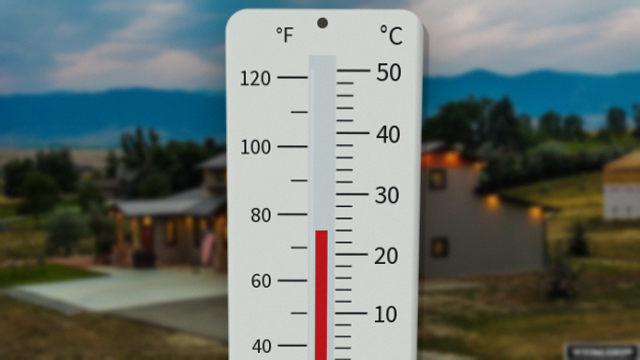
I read 24 °C
